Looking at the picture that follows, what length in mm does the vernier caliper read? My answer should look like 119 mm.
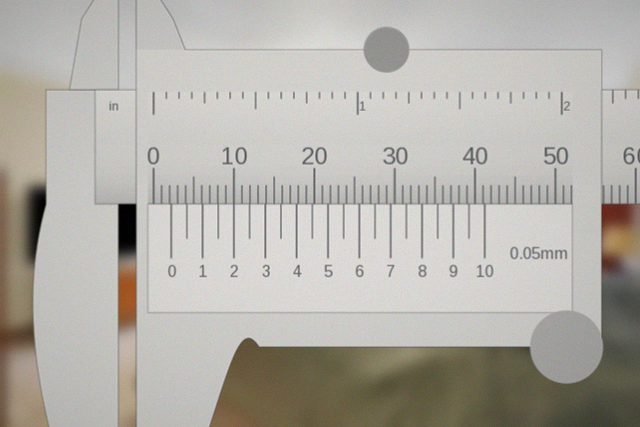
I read 2.2 mm
